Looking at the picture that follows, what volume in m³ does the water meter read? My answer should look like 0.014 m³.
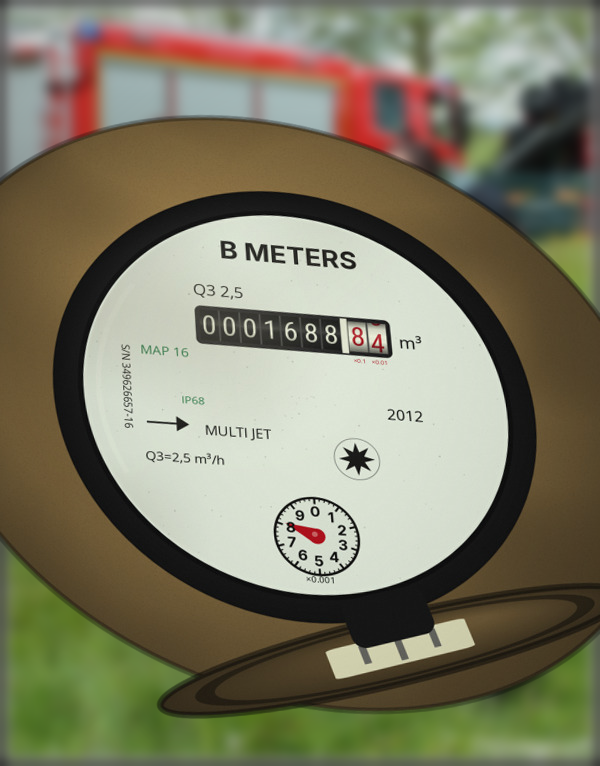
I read 1688.838 m³
